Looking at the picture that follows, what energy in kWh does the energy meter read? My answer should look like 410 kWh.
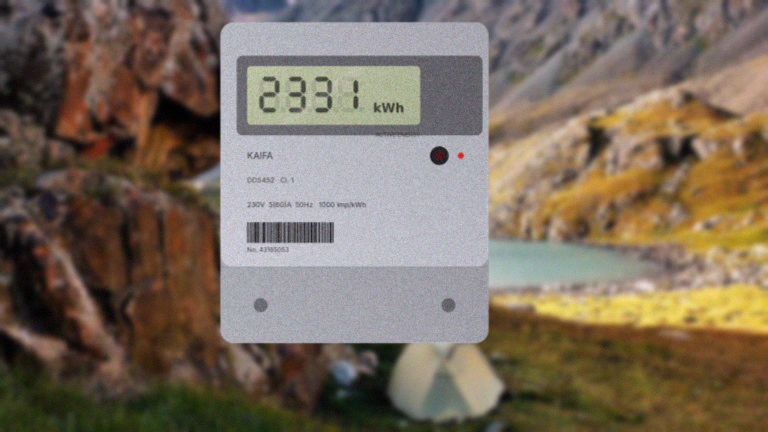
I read 2331 kWh
